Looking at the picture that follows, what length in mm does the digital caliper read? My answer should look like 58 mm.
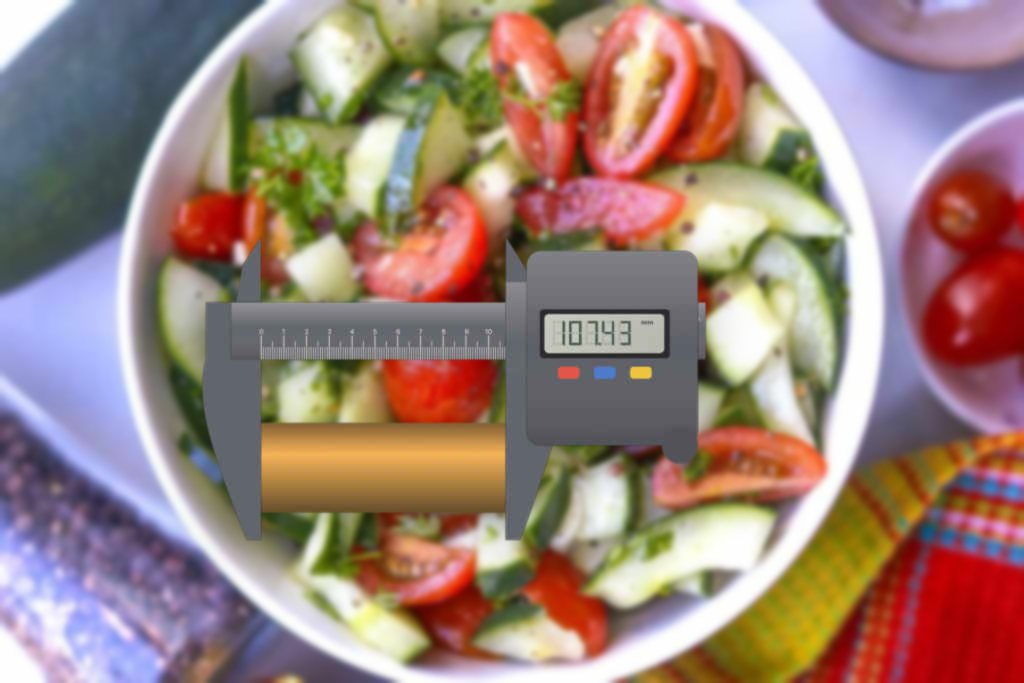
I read 107.43 mm
